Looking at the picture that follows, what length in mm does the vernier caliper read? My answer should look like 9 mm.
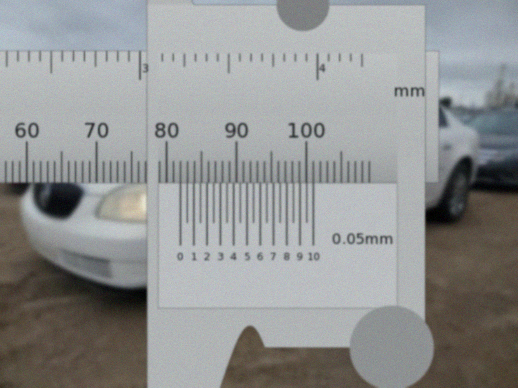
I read 82.0 mm
